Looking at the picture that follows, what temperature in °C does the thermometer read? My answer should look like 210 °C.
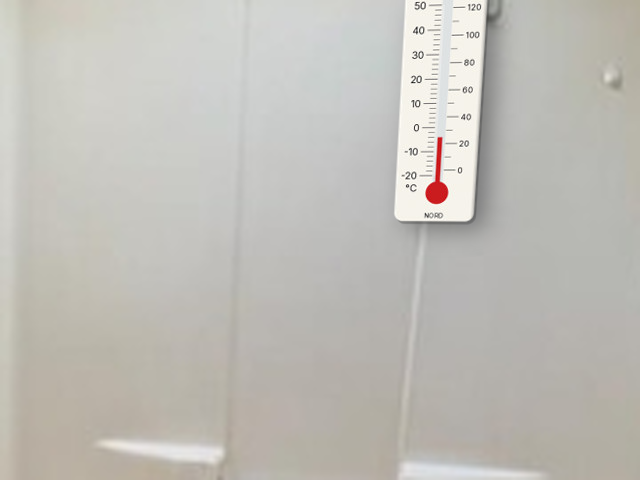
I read -4 °C
